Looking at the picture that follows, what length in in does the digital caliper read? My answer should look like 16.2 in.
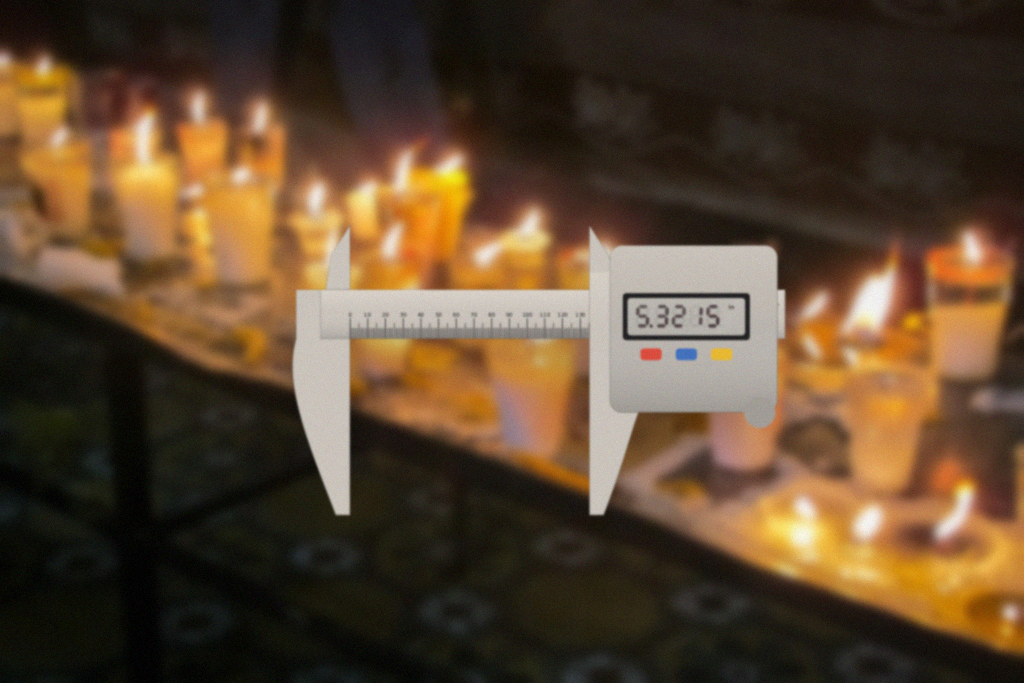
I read 5.3215 in
